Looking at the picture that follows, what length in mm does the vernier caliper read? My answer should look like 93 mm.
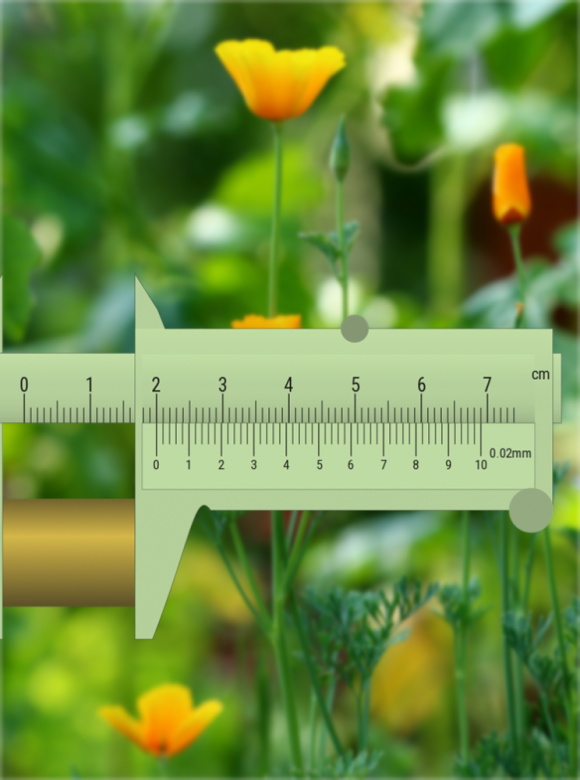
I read 20.0 mm
